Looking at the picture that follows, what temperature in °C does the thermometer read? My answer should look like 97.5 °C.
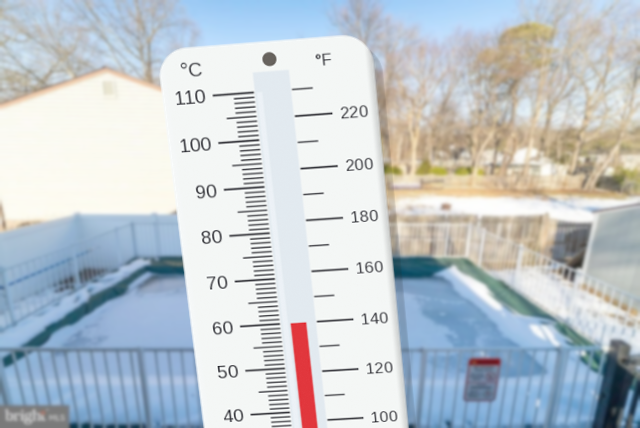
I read 60 °C
